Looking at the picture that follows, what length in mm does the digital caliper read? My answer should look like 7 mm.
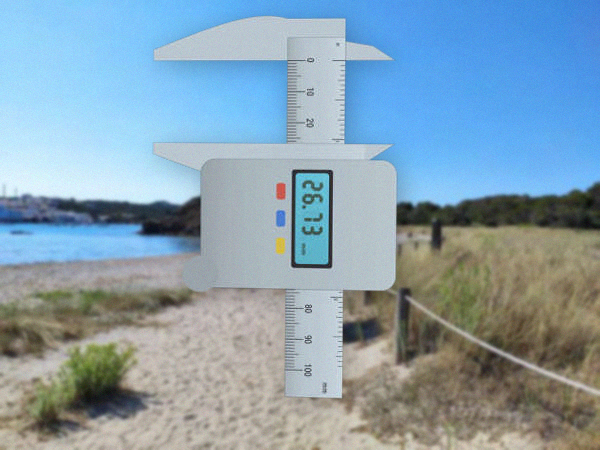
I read 26.73 mm
